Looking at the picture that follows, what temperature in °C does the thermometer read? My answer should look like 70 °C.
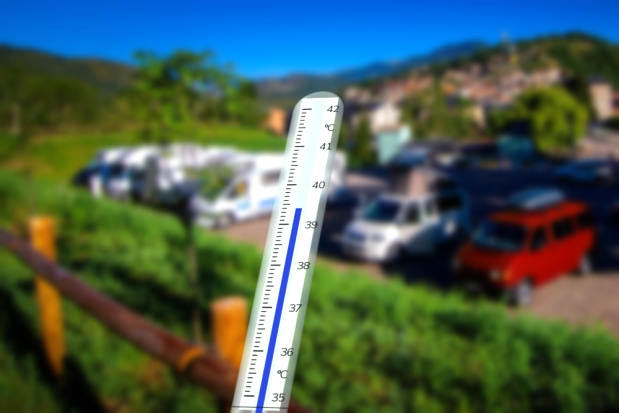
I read 39.4 °C
